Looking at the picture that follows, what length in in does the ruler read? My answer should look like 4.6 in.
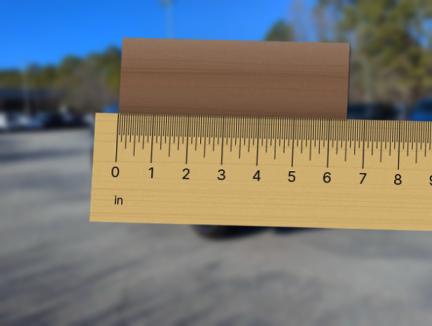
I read 6.5 in
